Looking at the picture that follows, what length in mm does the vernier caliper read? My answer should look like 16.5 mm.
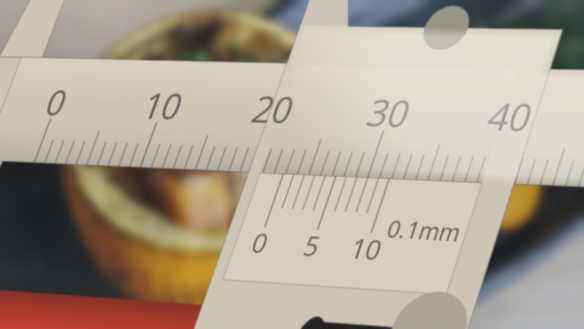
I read 22.8 mm
